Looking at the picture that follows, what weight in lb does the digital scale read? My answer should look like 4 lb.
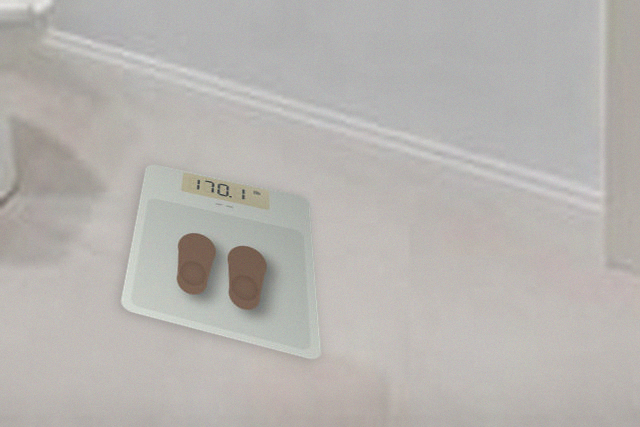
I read 170.1 lb
